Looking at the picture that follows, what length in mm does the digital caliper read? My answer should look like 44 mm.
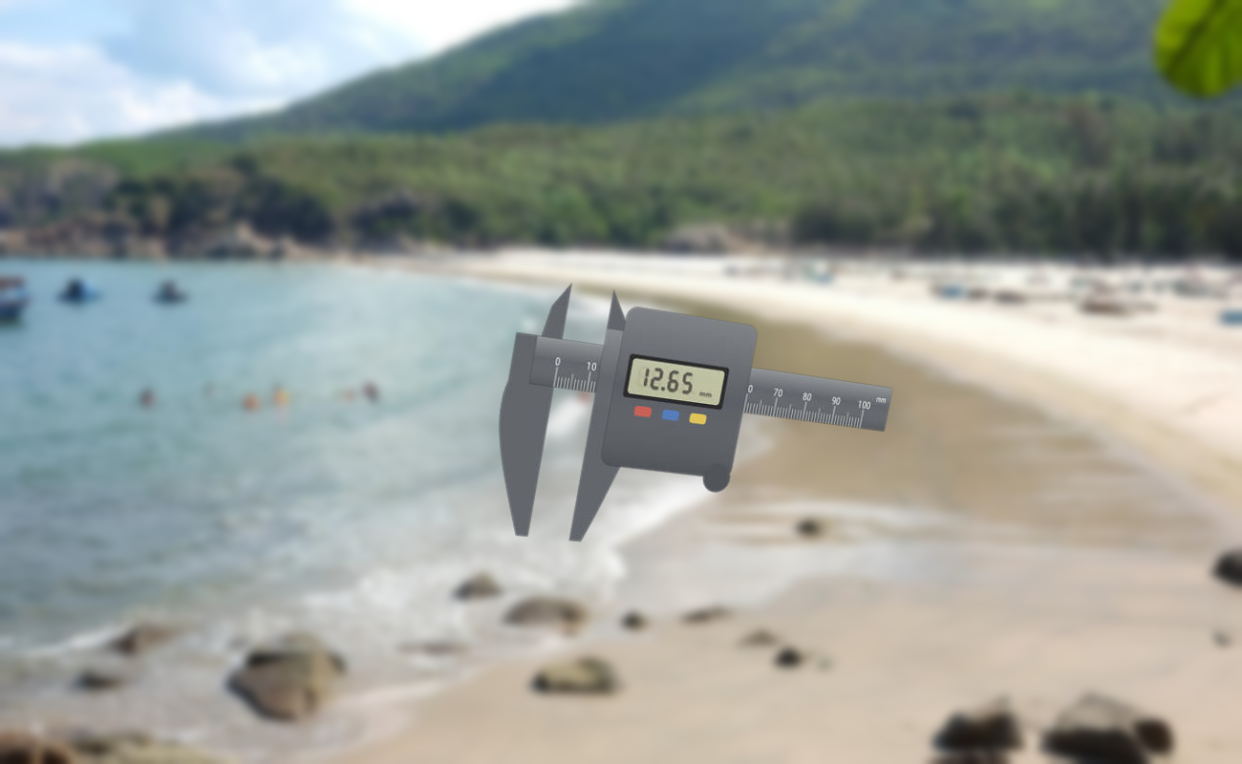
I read 12.65 mm
